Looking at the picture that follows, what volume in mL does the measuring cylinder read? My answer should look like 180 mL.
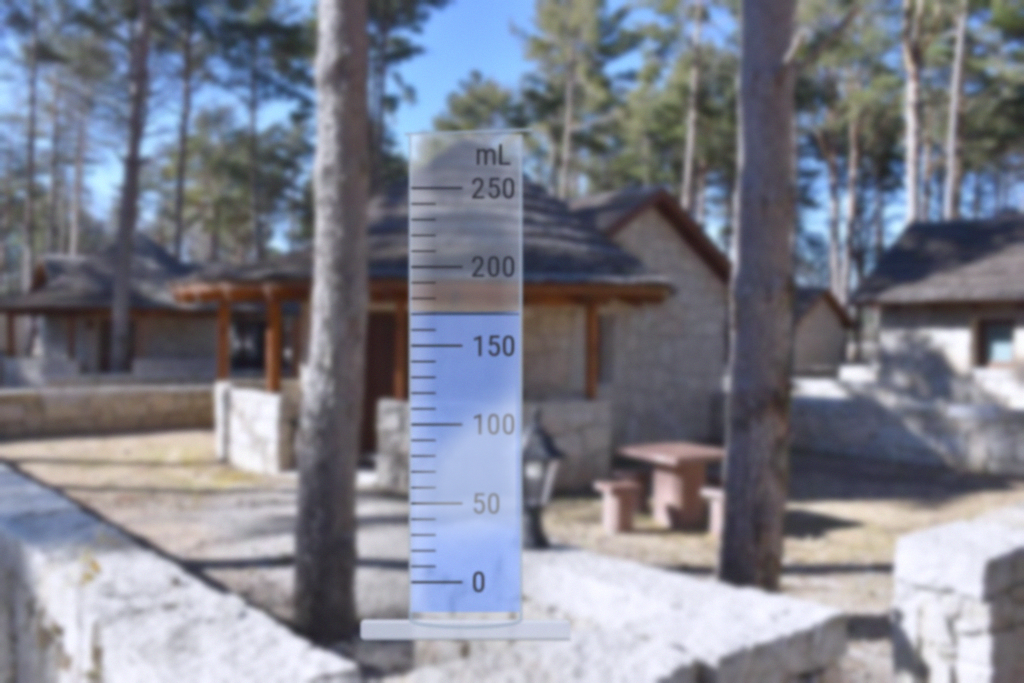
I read 170 mL
